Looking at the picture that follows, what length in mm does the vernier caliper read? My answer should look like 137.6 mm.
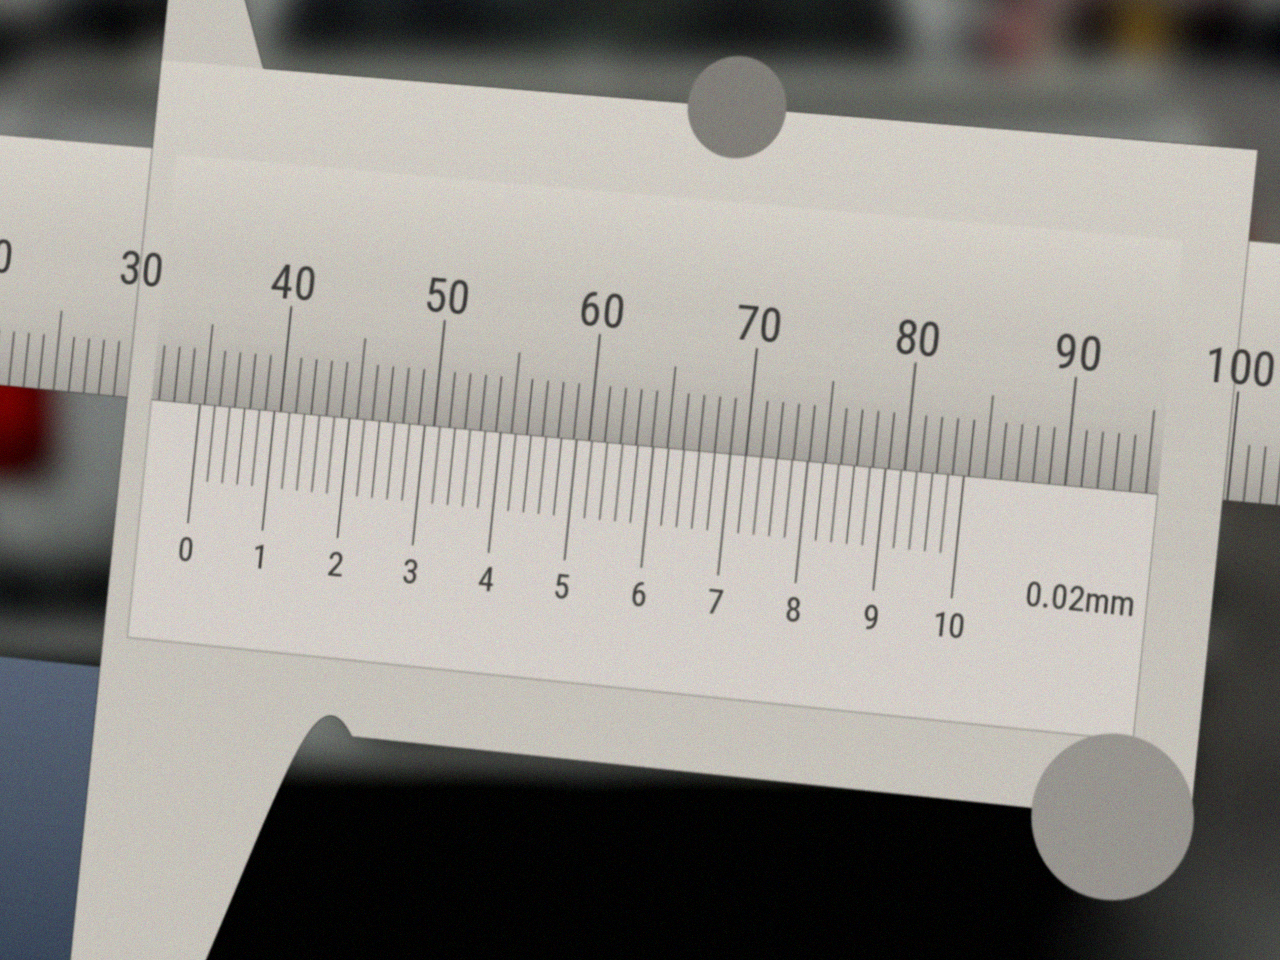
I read 34.7 mm
